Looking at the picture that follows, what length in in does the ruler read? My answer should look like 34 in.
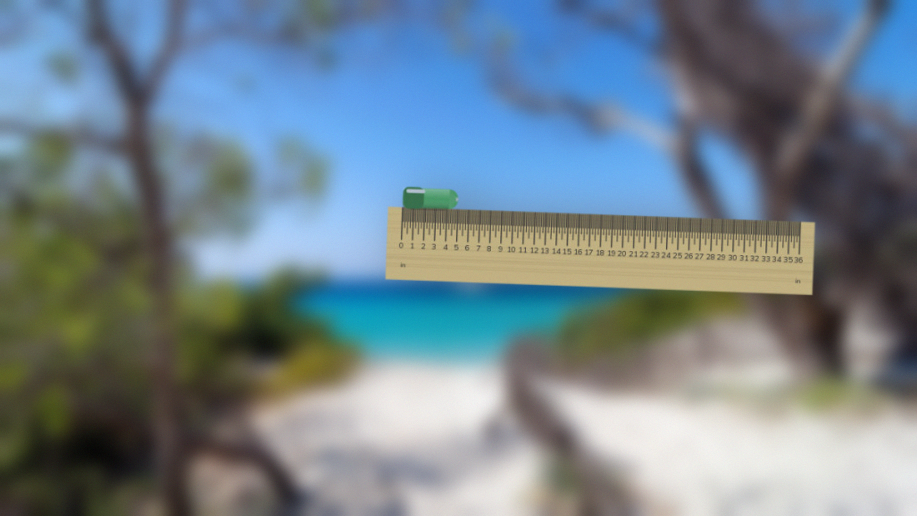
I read 5 in
